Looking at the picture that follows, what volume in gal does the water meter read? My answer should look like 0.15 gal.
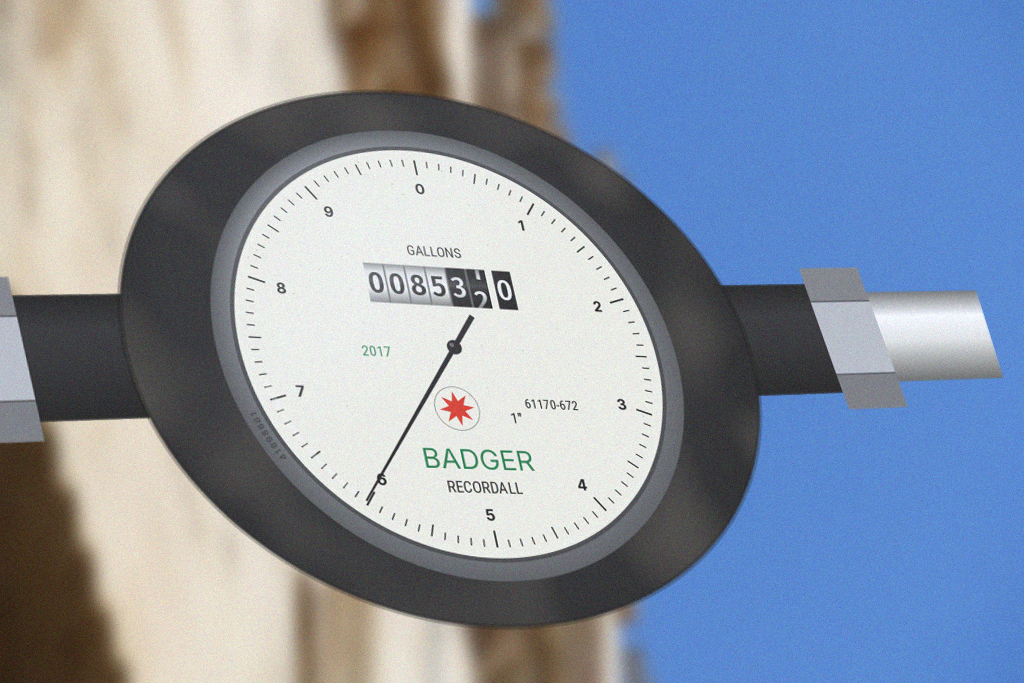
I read 85316.0 gal
